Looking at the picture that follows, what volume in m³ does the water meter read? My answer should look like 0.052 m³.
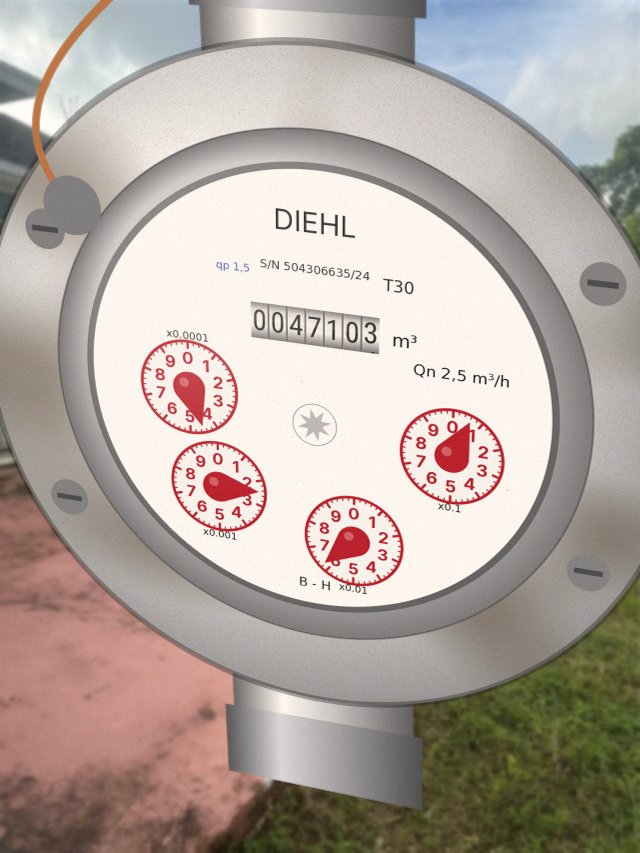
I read 47103.0624 m³
